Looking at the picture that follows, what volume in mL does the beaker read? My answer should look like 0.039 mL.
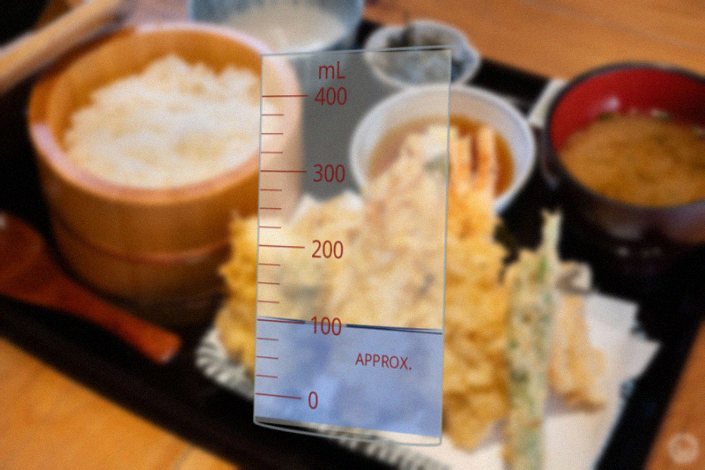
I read 100 mL
